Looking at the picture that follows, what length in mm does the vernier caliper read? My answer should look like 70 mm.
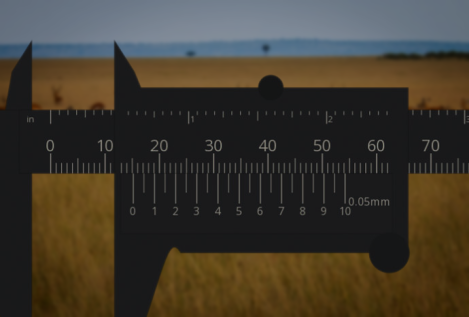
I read 15.2 mm
